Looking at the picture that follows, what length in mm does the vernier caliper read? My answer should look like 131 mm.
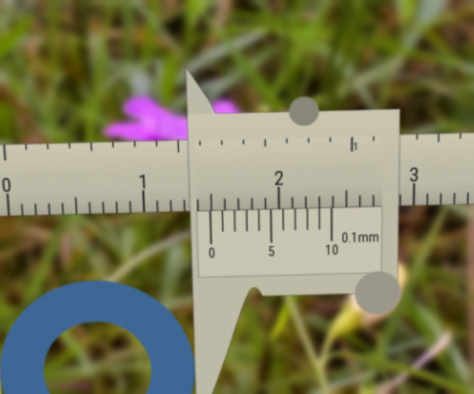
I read 14.9 mm
